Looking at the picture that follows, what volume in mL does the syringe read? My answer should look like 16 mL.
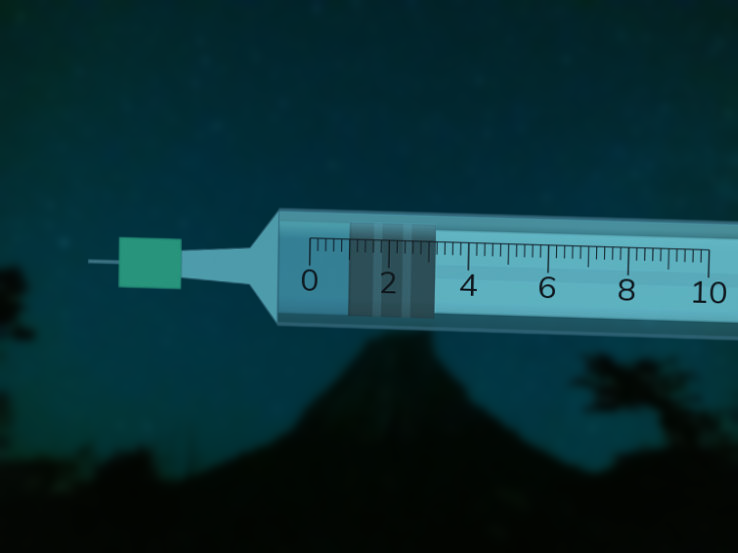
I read 1 mL
